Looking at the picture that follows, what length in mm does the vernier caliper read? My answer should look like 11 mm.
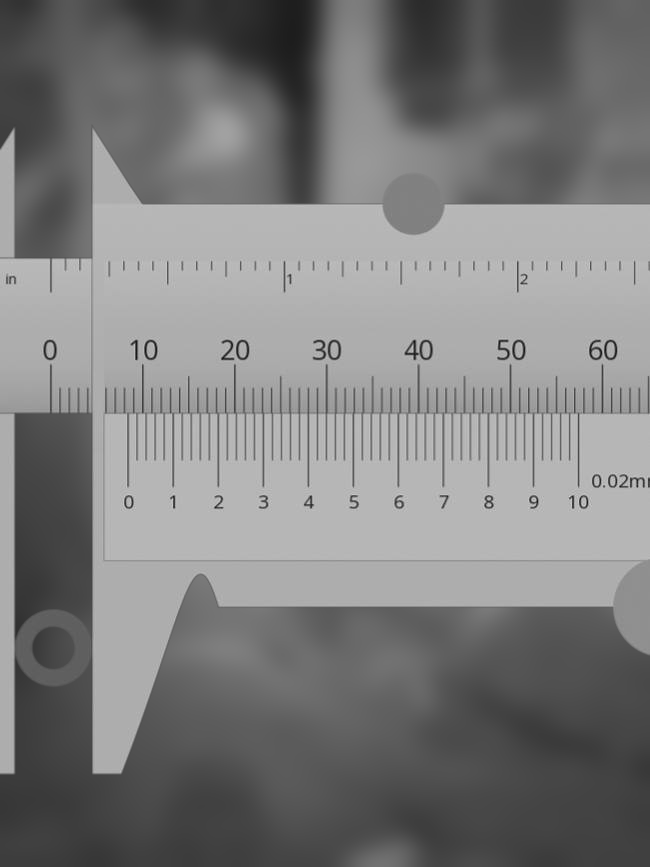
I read 8.4 mm
